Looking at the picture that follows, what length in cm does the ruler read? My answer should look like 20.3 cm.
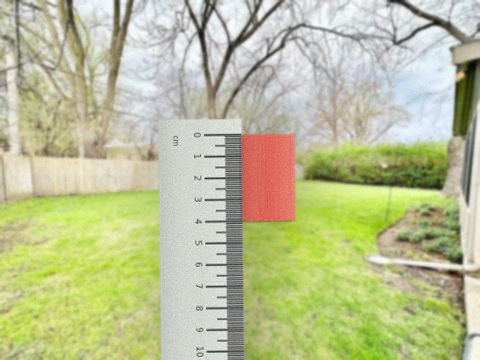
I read 4 cm
